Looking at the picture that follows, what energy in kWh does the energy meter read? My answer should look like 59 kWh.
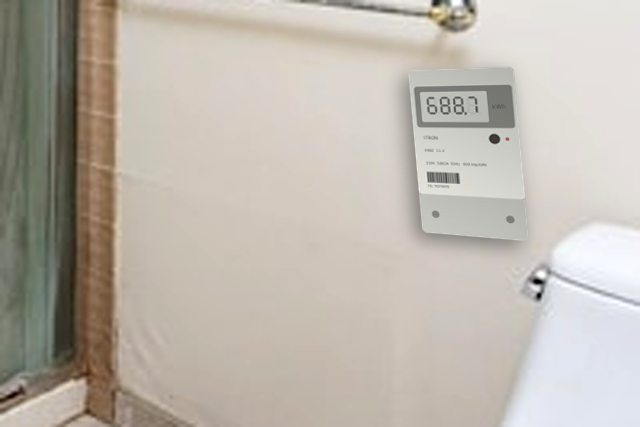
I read 688.7 kWh
